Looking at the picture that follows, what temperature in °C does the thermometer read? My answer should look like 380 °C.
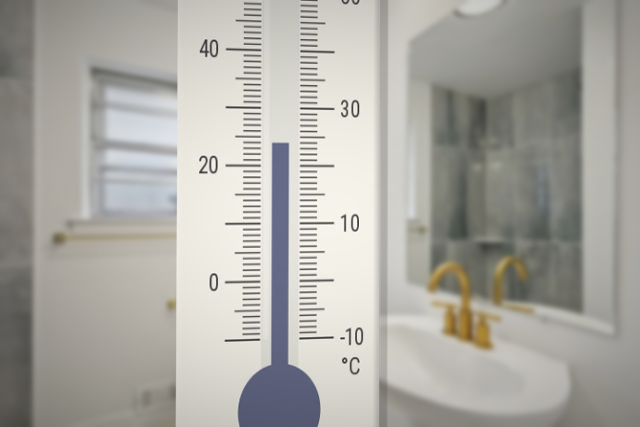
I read 24 °C
